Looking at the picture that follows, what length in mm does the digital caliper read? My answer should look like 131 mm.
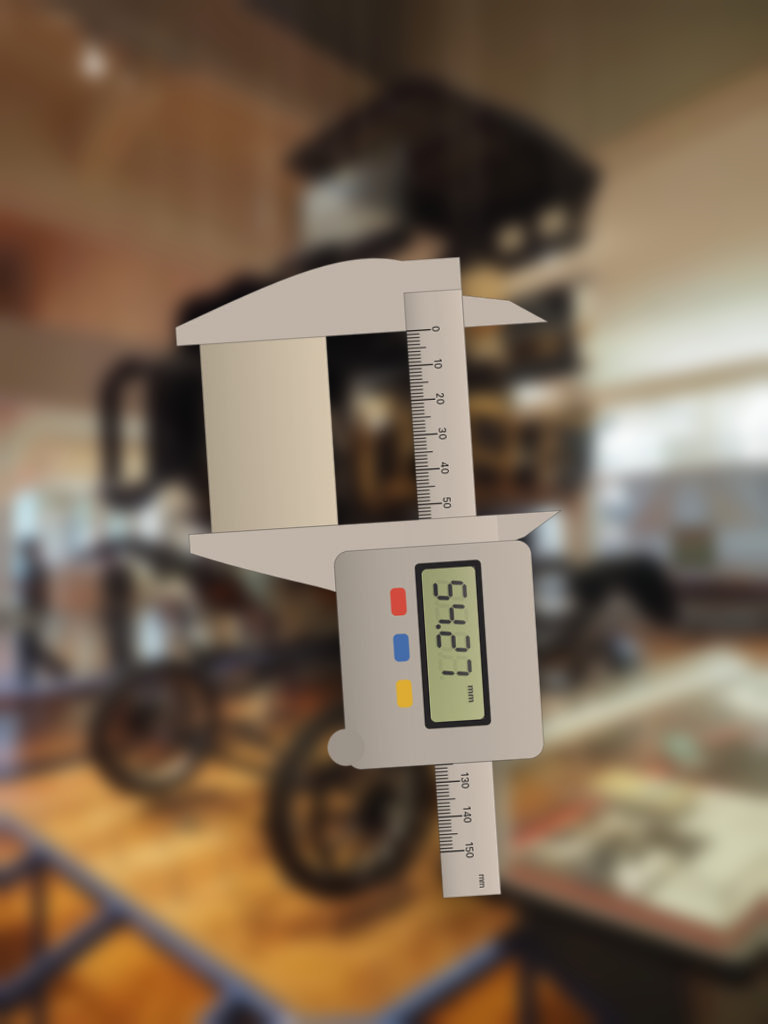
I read 54.27 mm
